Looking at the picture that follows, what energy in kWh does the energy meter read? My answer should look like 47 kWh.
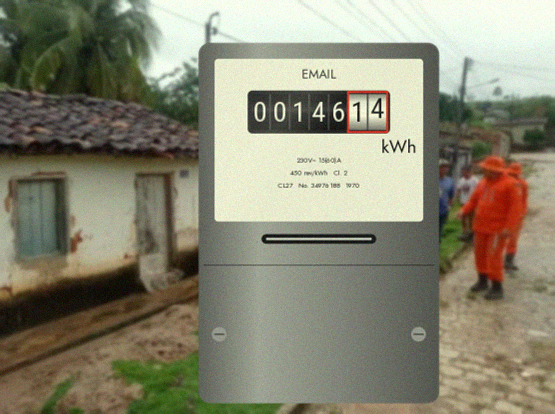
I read 146.14 kWh
